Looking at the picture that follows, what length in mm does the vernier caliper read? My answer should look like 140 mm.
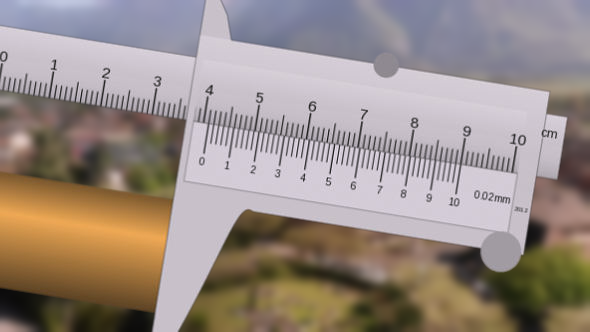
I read 41.0 mm
